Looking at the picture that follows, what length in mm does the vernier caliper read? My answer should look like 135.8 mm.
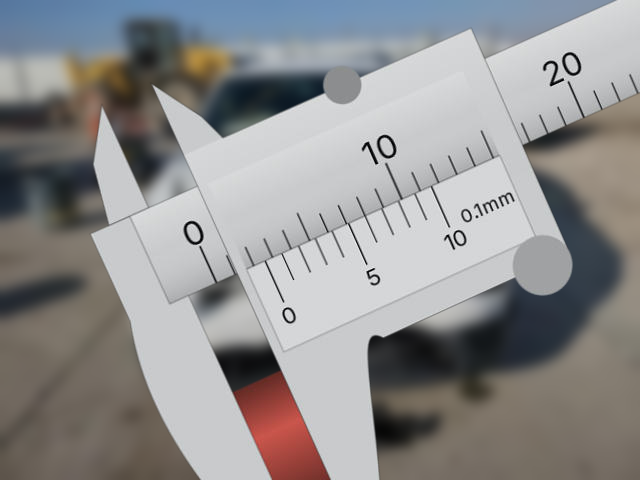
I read 2.6 mm
